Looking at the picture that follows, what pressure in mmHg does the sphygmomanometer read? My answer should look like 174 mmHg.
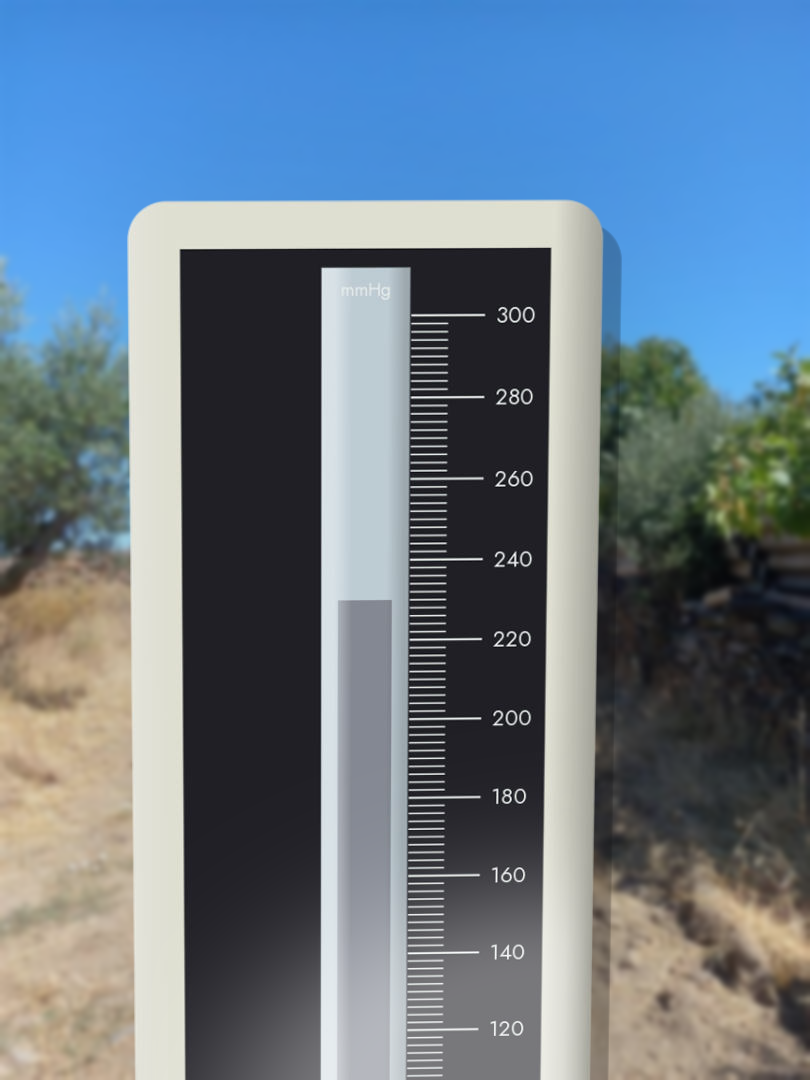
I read 230 mmHg
